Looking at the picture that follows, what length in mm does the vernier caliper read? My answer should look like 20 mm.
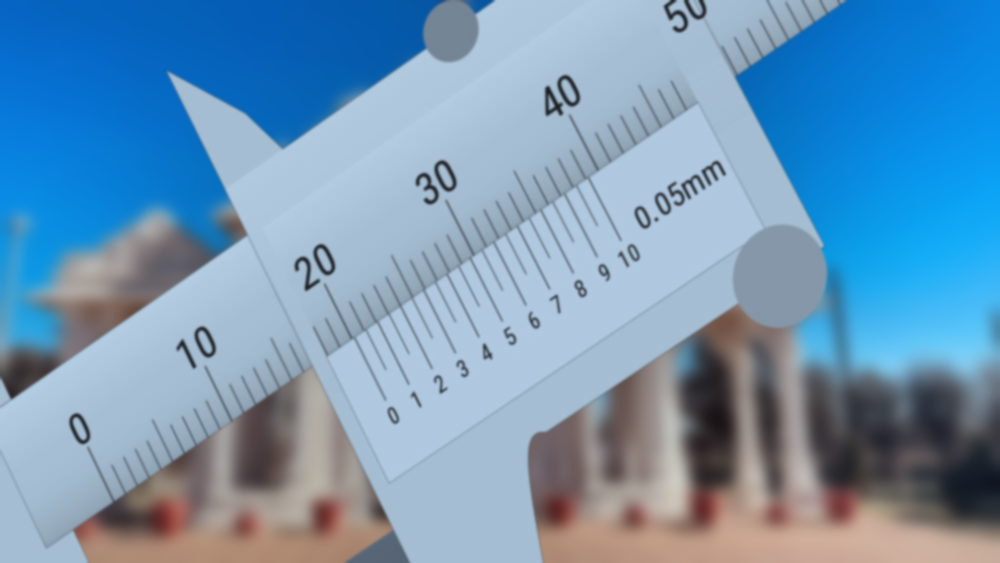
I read 20.2 mm
